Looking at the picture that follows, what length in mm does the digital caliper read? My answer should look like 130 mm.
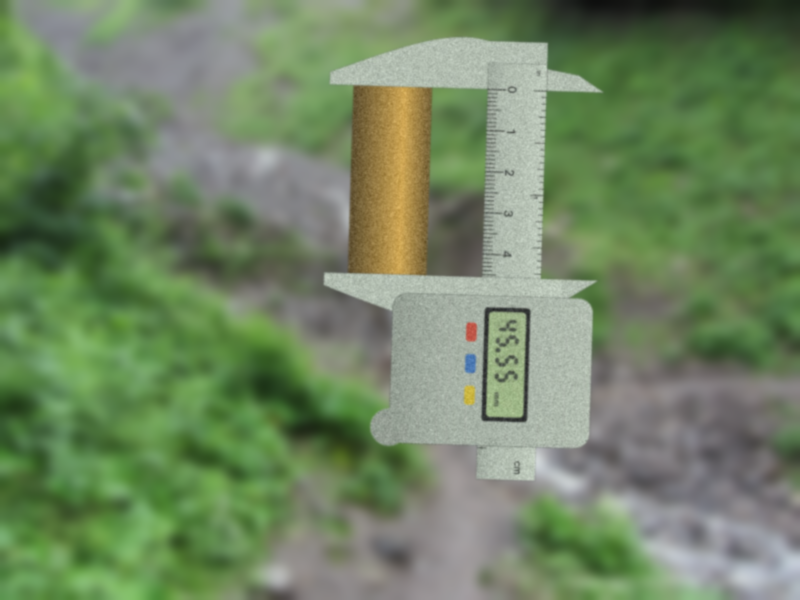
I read 45.55 mm
